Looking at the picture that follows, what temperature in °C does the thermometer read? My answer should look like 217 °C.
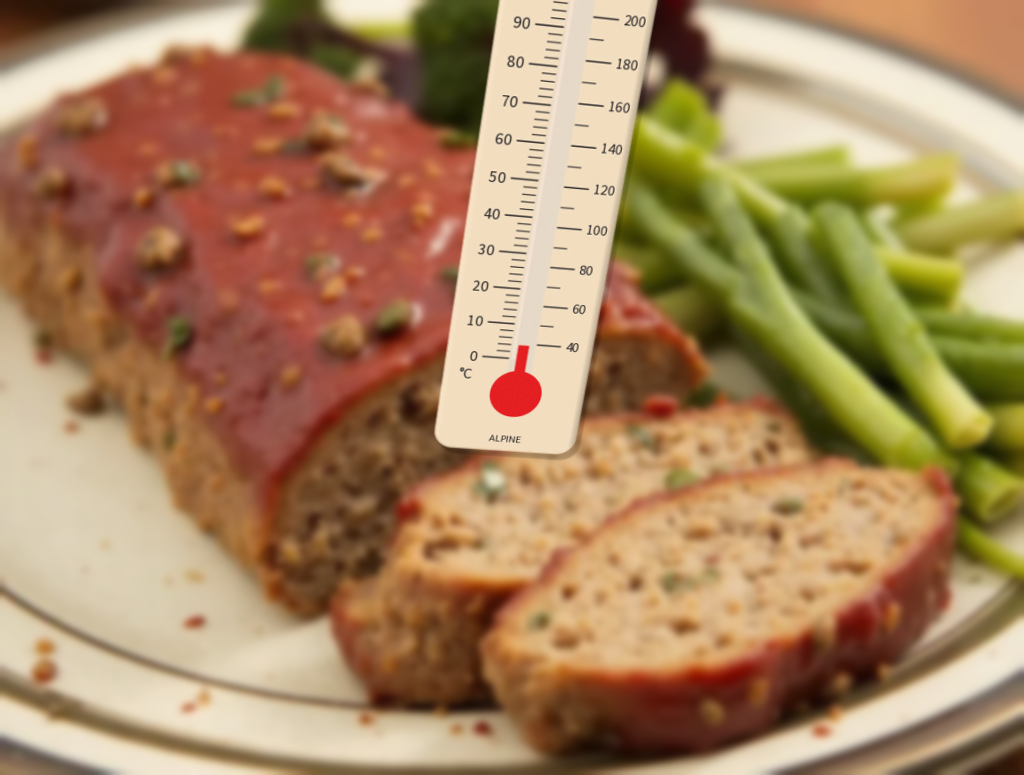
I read 4 °C
